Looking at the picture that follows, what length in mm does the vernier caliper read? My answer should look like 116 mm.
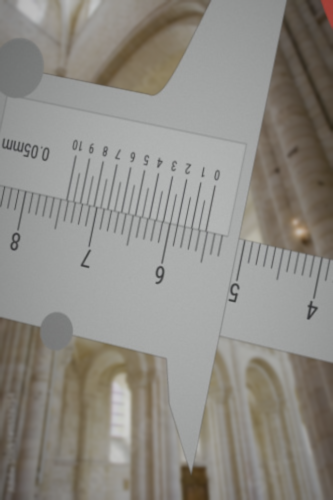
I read 55.2 mm
